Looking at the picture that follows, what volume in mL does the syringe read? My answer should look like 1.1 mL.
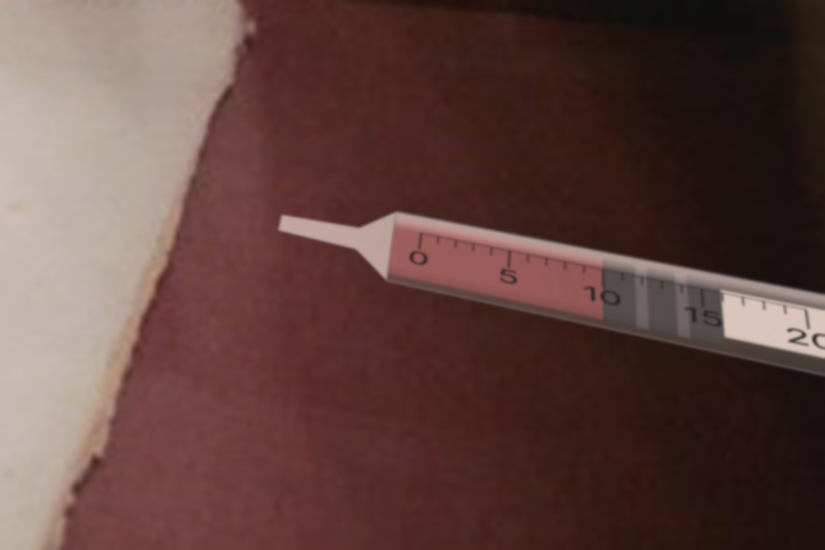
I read 10 mL
